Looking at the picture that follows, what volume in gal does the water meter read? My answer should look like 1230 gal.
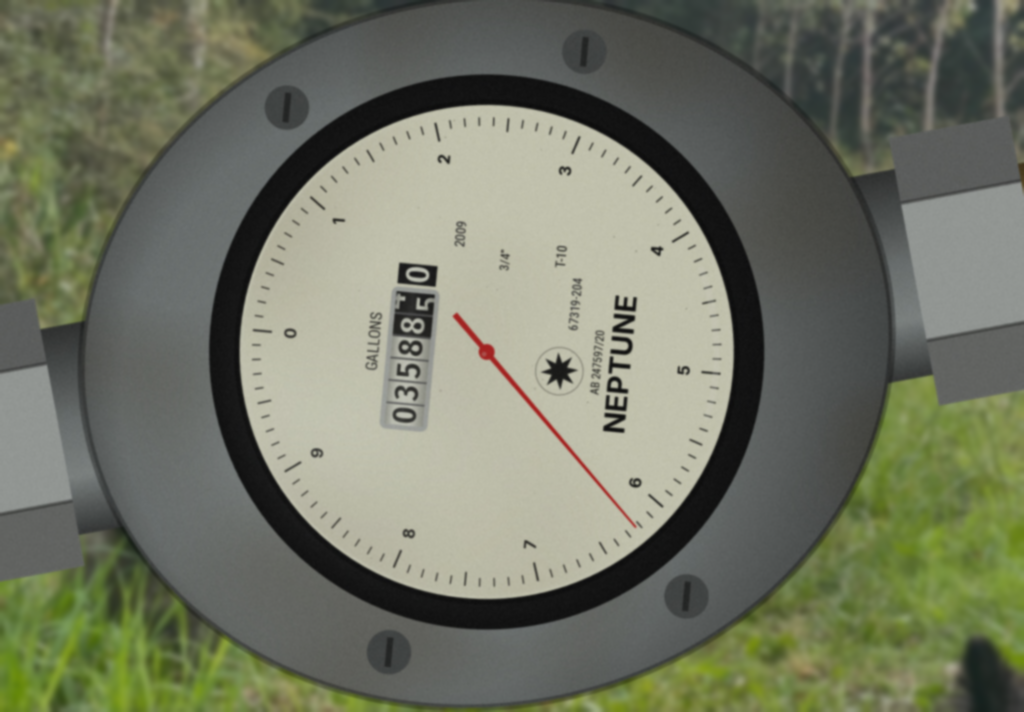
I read 358846.2 gal
